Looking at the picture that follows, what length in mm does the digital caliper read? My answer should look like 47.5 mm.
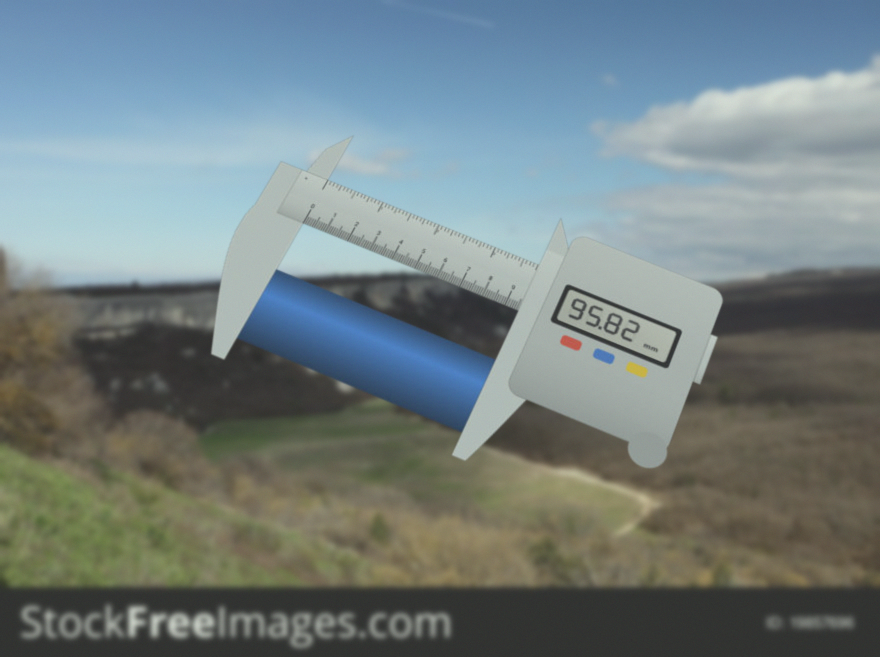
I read 95.82 mm
